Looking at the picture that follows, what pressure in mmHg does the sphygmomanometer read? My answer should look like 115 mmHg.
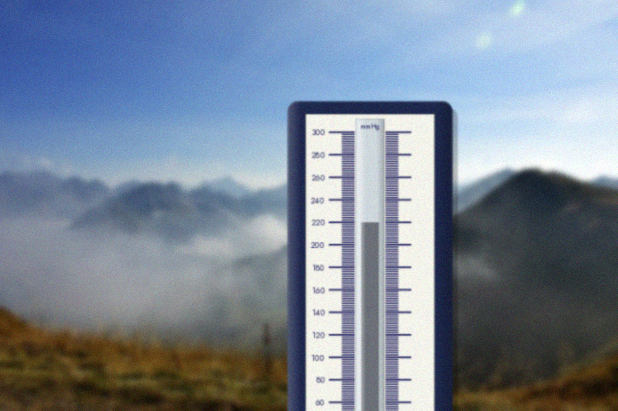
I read 220 mmHg
